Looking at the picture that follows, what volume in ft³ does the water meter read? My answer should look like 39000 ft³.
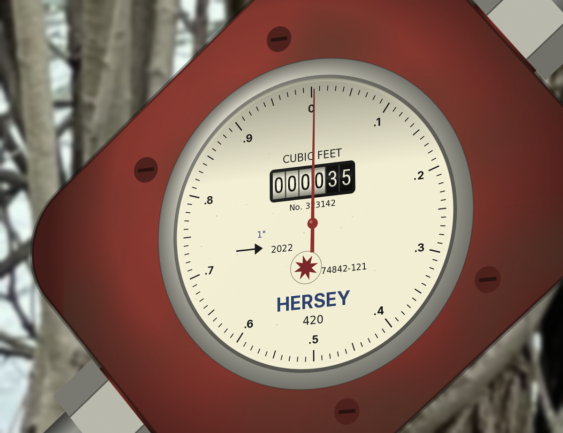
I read 35.00 ft³
